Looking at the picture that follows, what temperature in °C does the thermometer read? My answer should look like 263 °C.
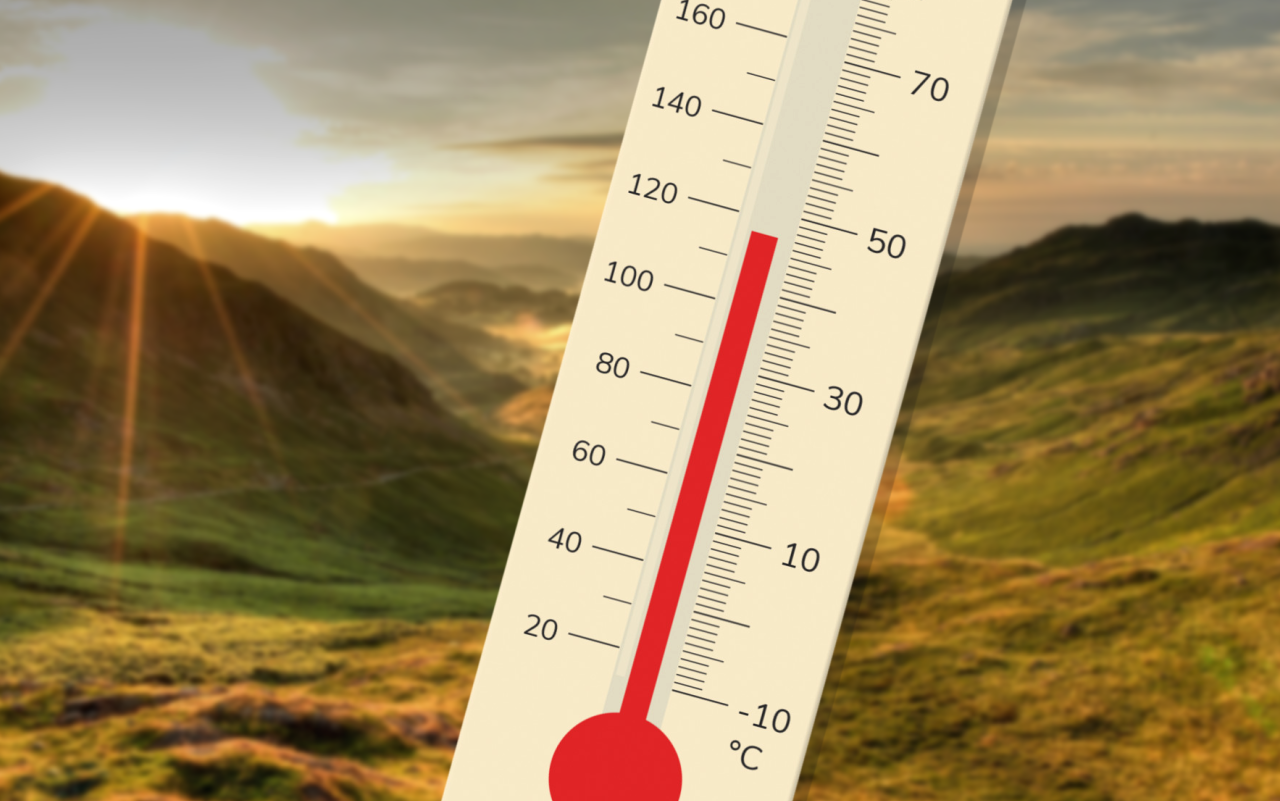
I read 47 °C
